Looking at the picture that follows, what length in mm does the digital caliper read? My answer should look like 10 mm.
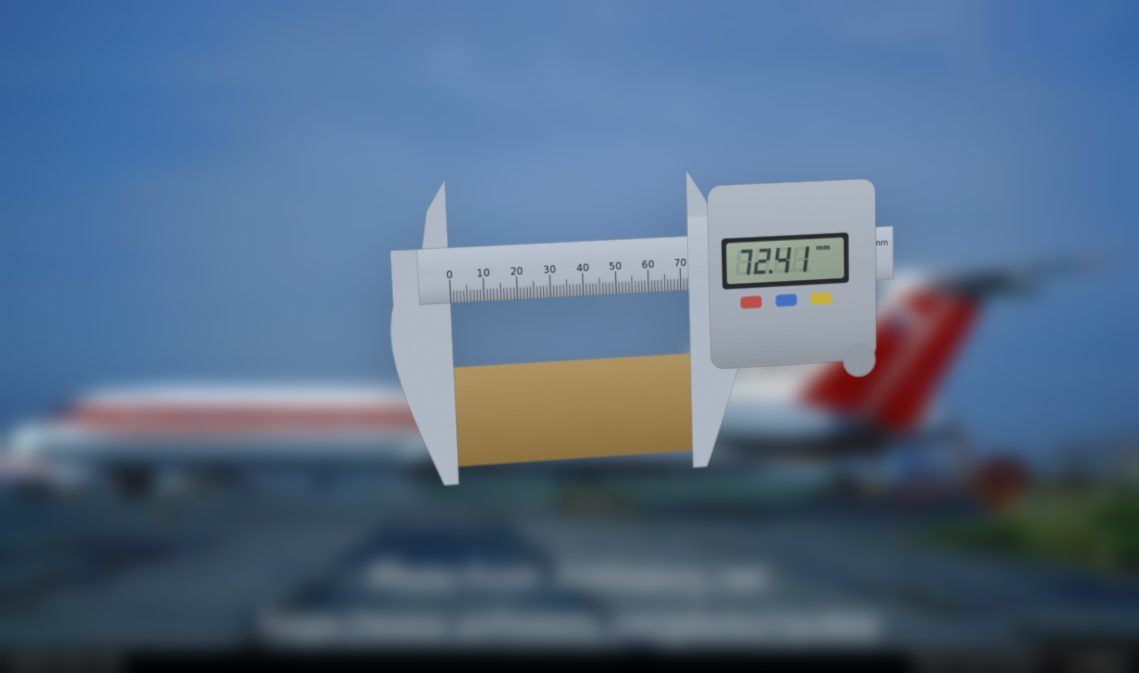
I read 72.41 mm
